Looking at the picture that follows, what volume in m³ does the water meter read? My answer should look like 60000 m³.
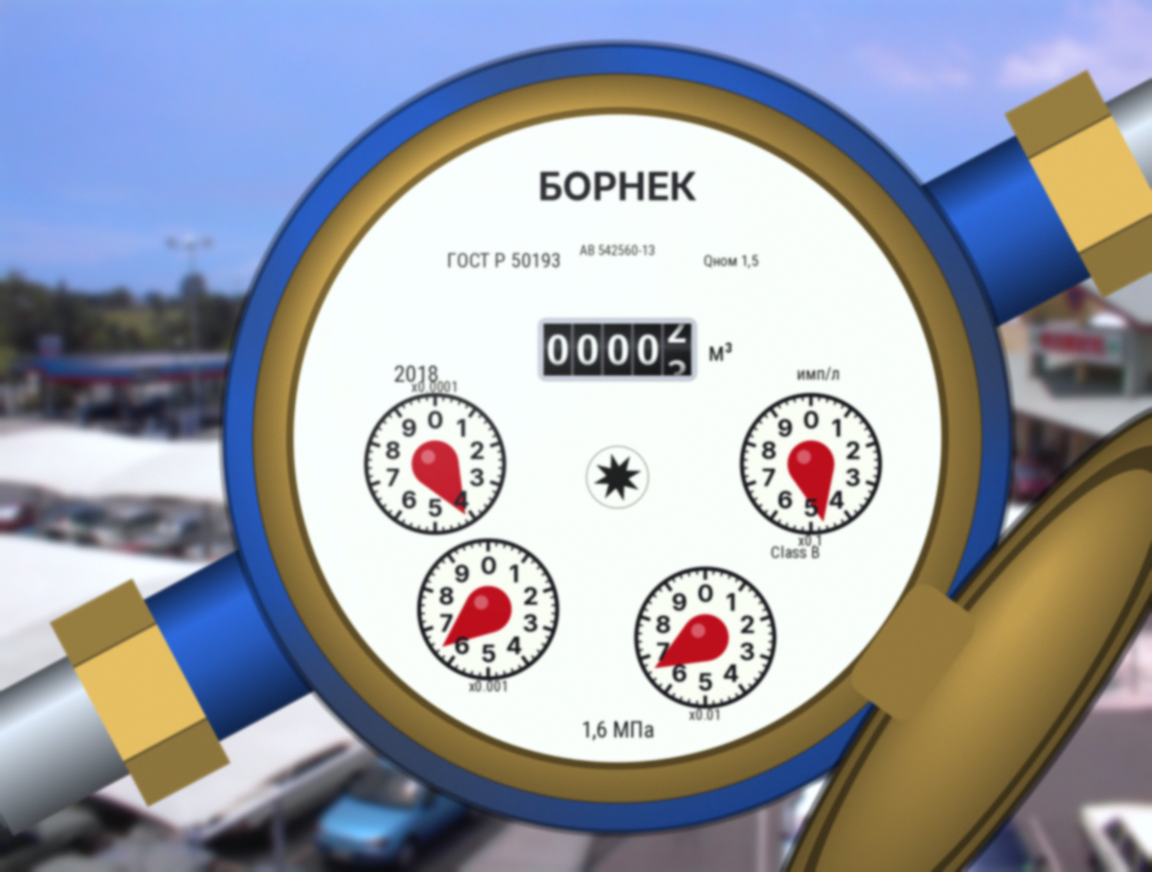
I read 2.4664 m³
